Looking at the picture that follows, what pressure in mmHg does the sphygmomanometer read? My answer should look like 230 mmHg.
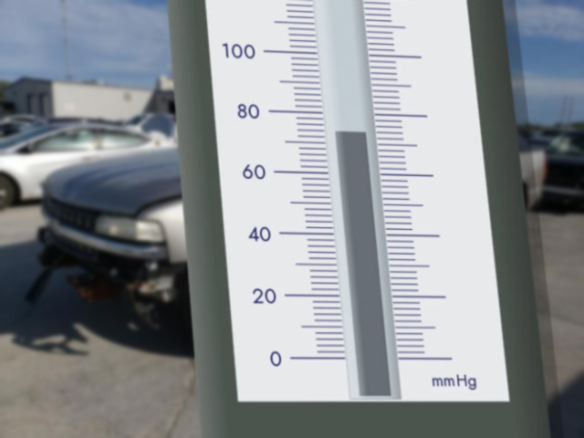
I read 74 mmHg
